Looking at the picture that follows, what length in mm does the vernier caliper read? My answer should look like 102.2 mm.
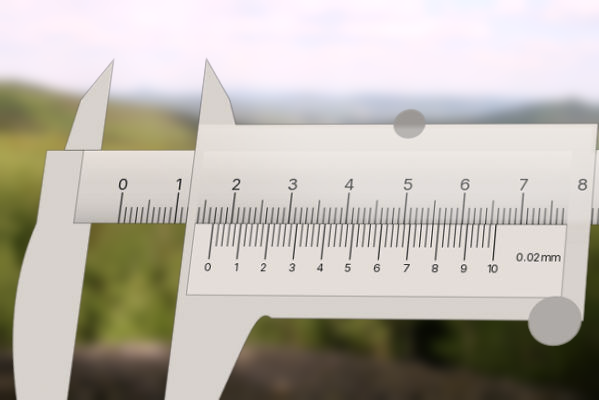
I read 16.8 mm
